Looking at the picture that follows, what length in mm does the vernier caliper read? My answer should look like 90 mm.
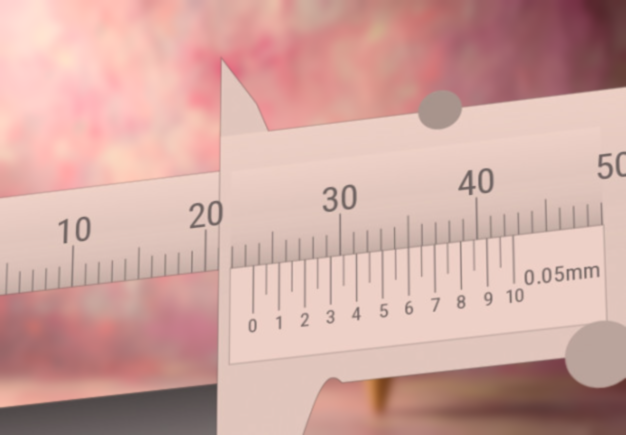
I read 23.6 mm
